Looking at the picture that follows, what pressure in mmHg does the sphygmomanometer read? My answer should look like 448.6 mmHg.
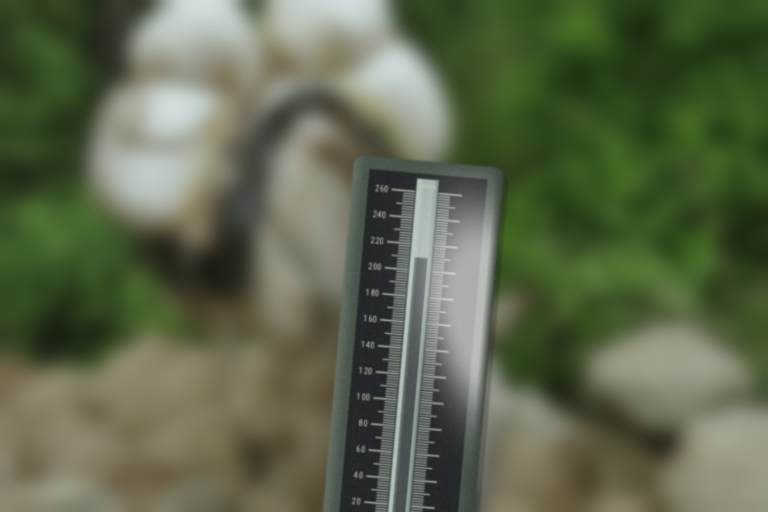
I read 210 mmHg
